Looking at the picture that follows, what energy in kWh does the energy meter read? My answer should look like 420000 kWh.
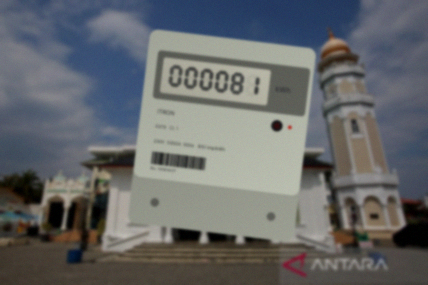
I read 81 kWh
